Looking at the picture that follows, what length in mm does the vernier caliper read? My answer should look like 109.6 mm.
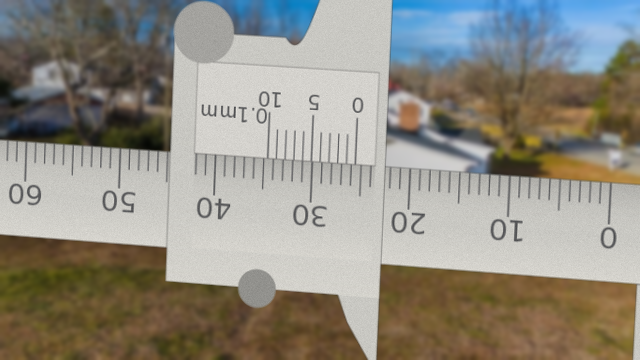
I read 25.6 mm
